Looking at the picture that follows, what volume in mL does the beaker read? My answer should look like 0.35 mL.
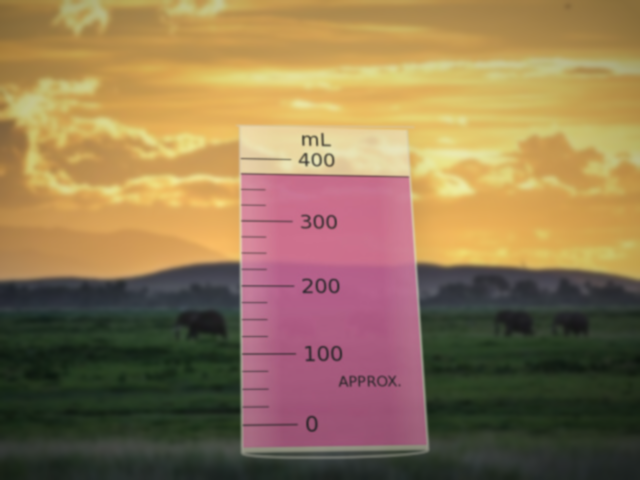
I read 375 mL
